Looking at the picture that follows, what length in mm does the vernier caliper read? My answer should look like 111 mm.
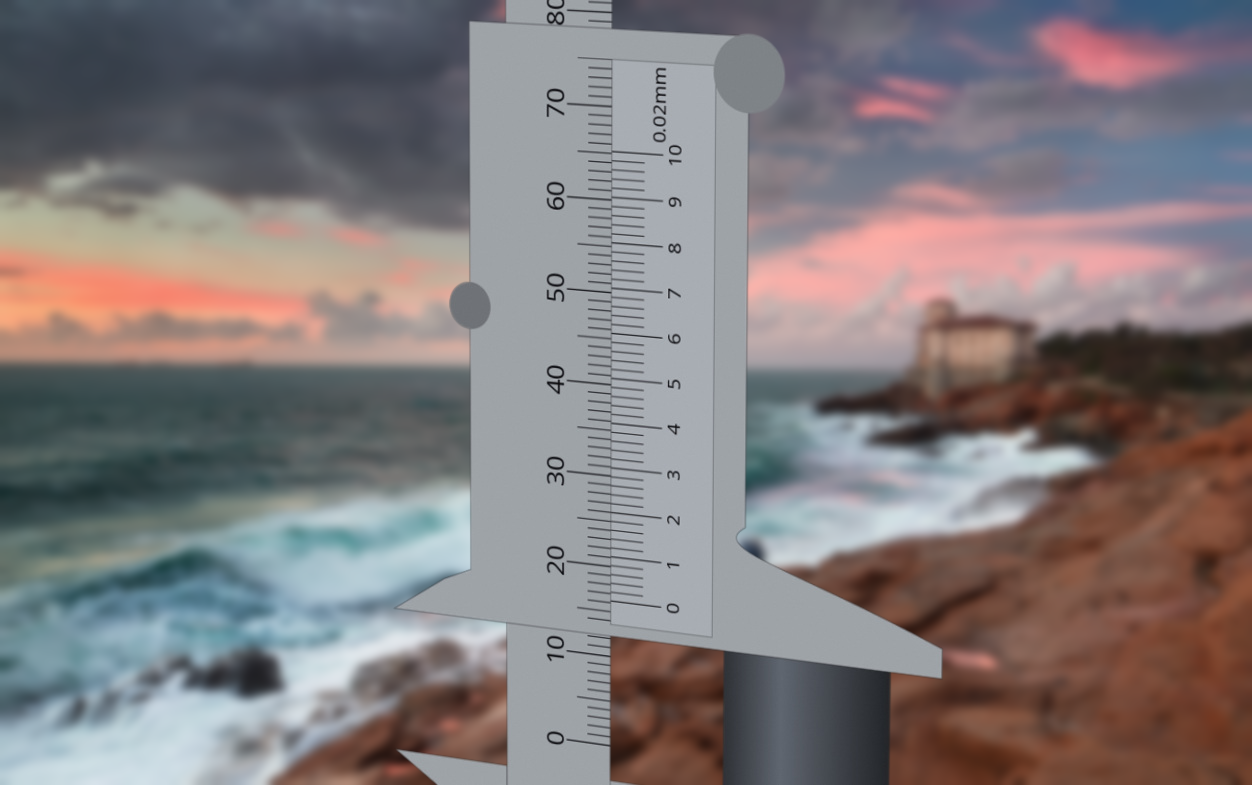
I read 16.2 mm
